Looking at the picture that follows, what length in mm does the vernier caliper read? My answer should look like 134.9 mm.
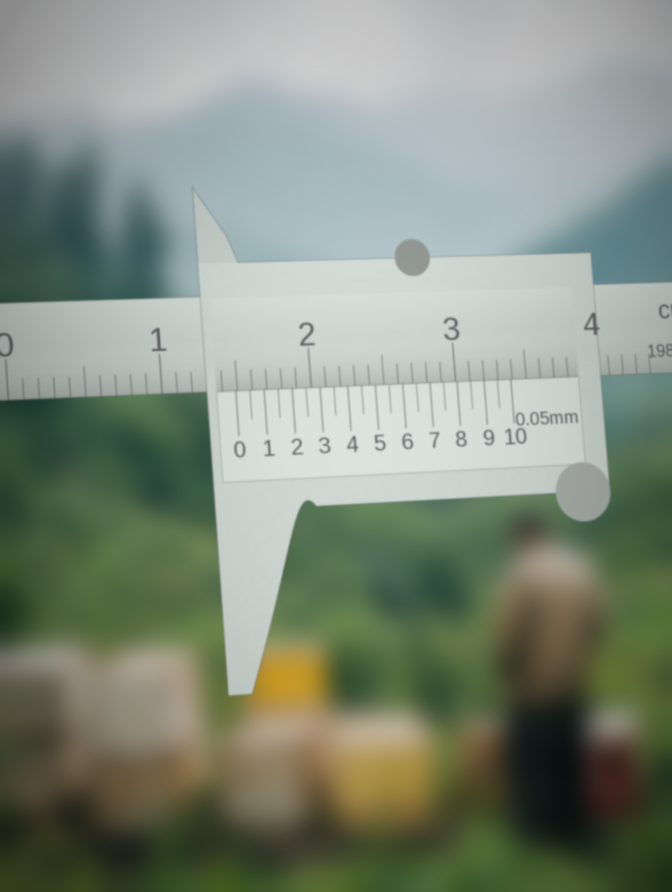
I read 14.9 mm
